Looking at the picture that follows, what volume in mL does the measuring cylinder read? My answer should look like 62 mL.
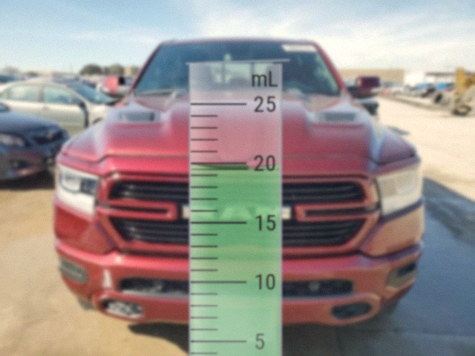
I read 19.5 mL
